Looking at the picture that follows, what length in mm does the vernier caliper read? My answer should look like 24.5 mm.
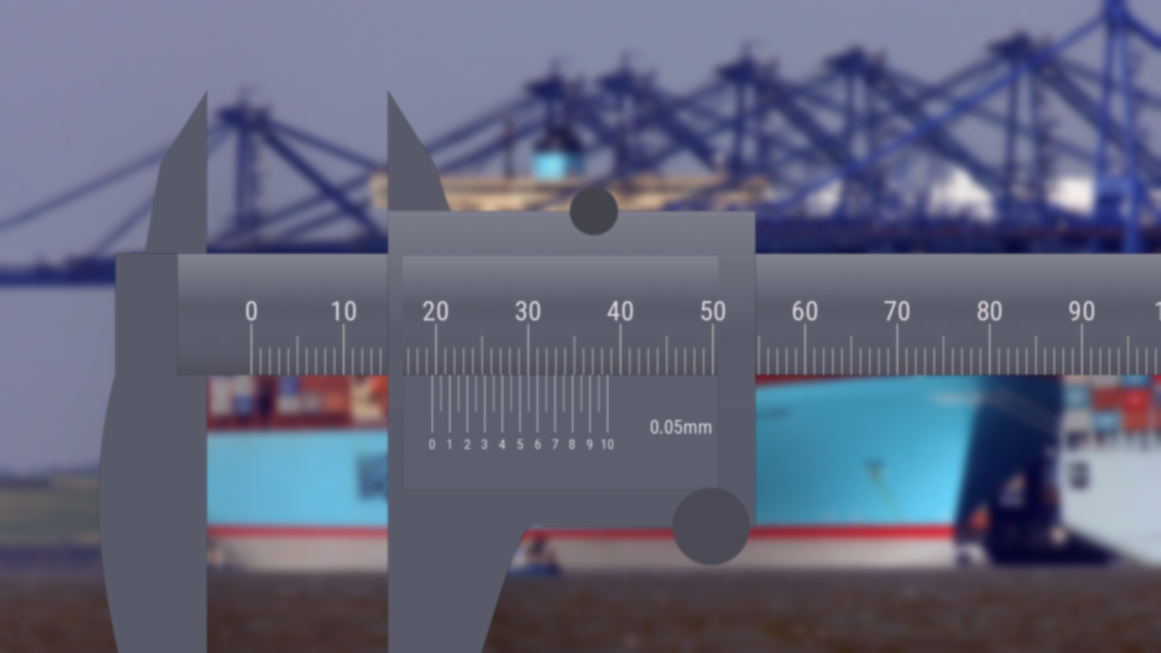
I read 19.6 mm
